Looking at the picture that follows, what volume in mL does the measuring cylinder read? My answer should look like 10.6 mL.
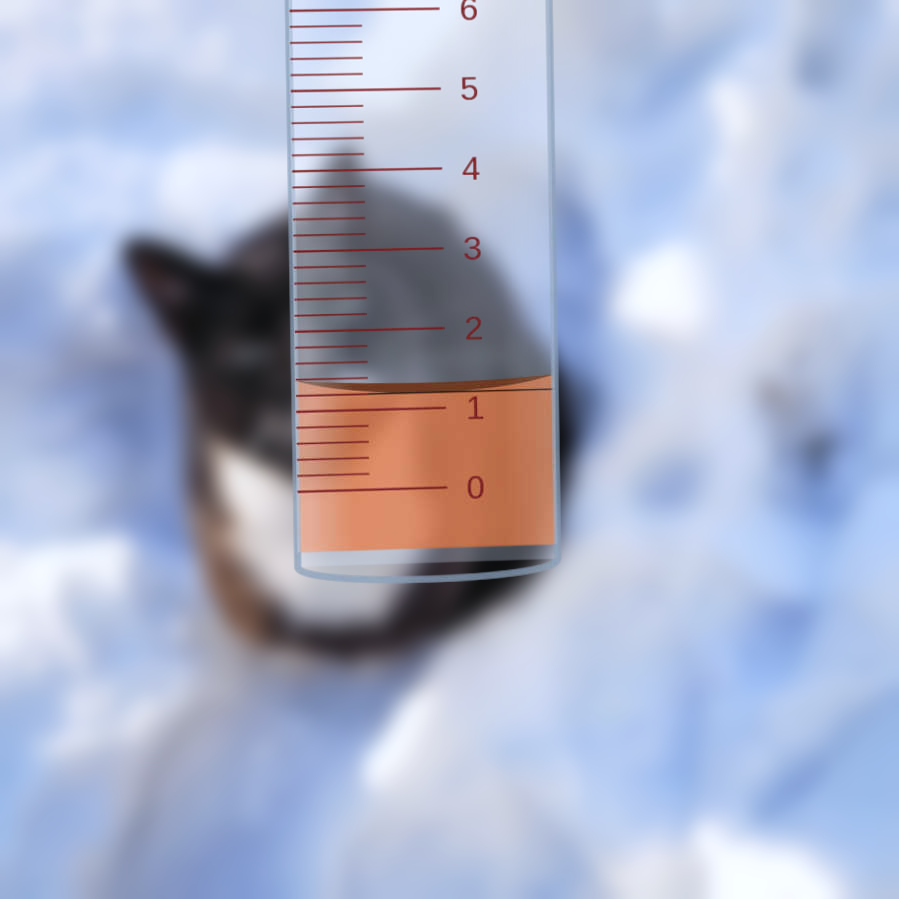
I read 1.2 mL
